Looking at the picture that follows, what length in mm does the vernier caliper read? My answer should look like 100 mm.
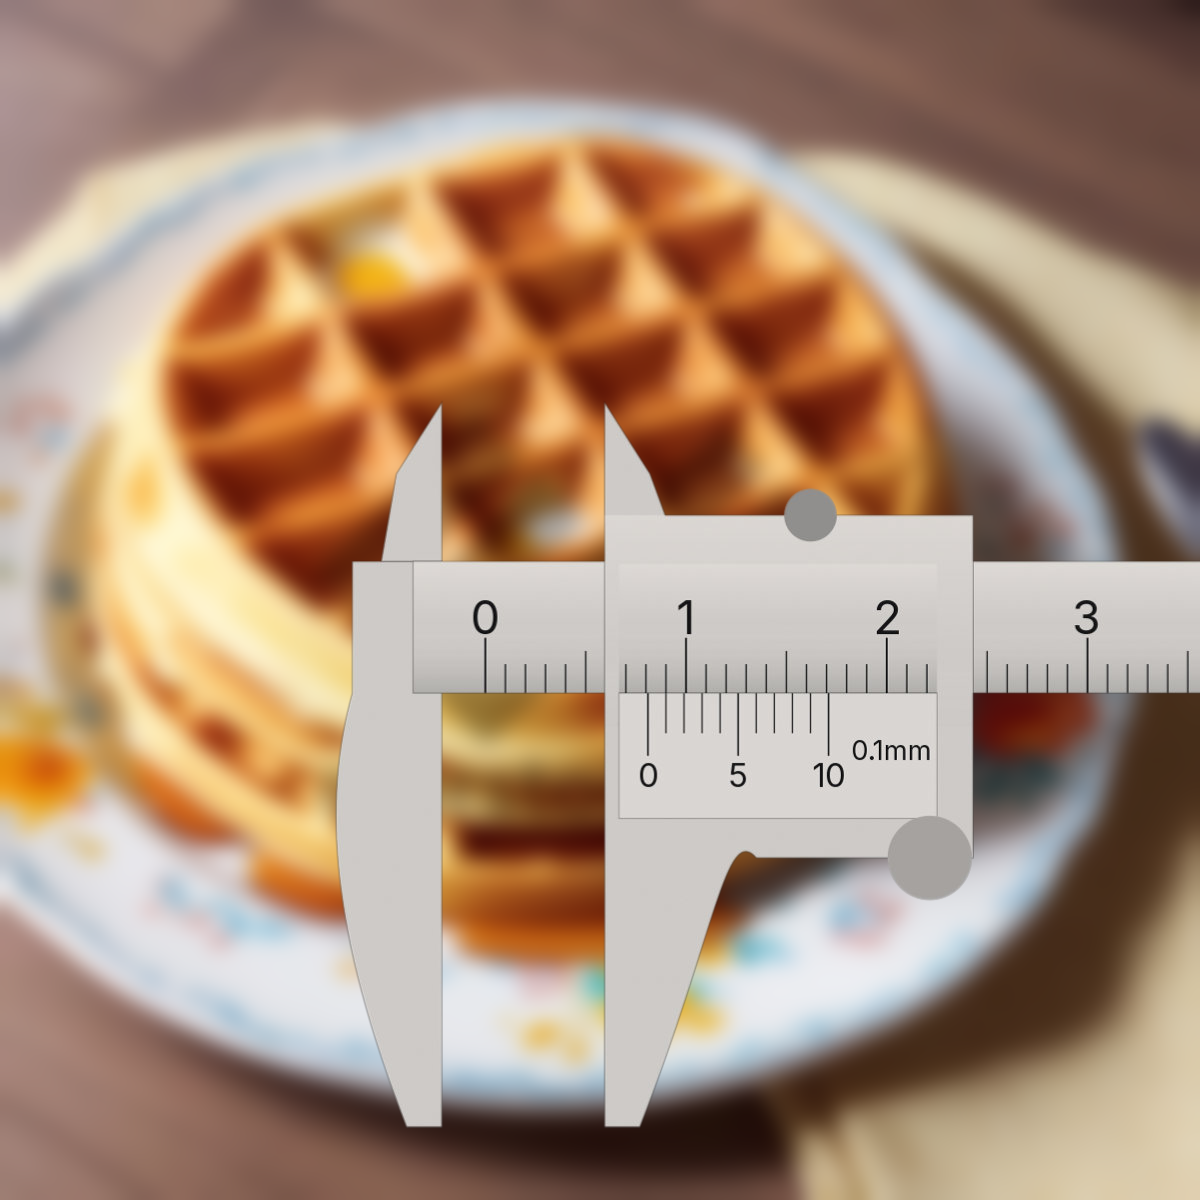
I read 8.1 mm
